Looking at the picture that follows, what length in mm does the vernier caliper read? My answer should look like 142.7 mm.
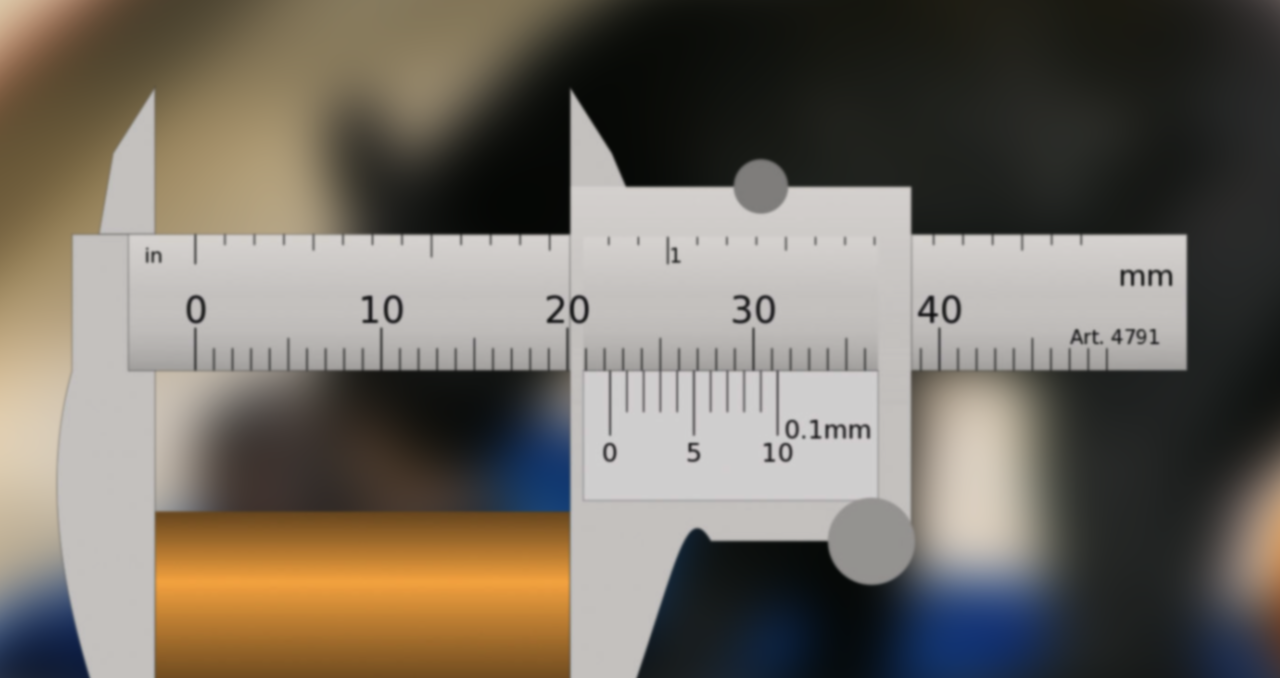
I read 22.3 mm
